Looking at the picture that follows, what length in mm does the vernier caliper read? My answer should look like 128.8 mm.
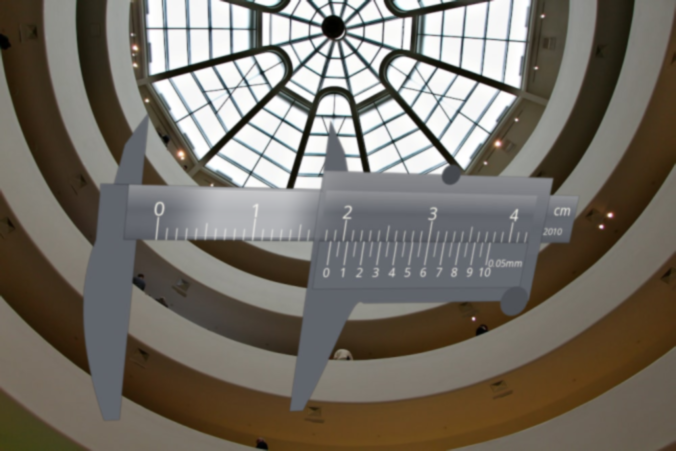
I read 18.6 mm
